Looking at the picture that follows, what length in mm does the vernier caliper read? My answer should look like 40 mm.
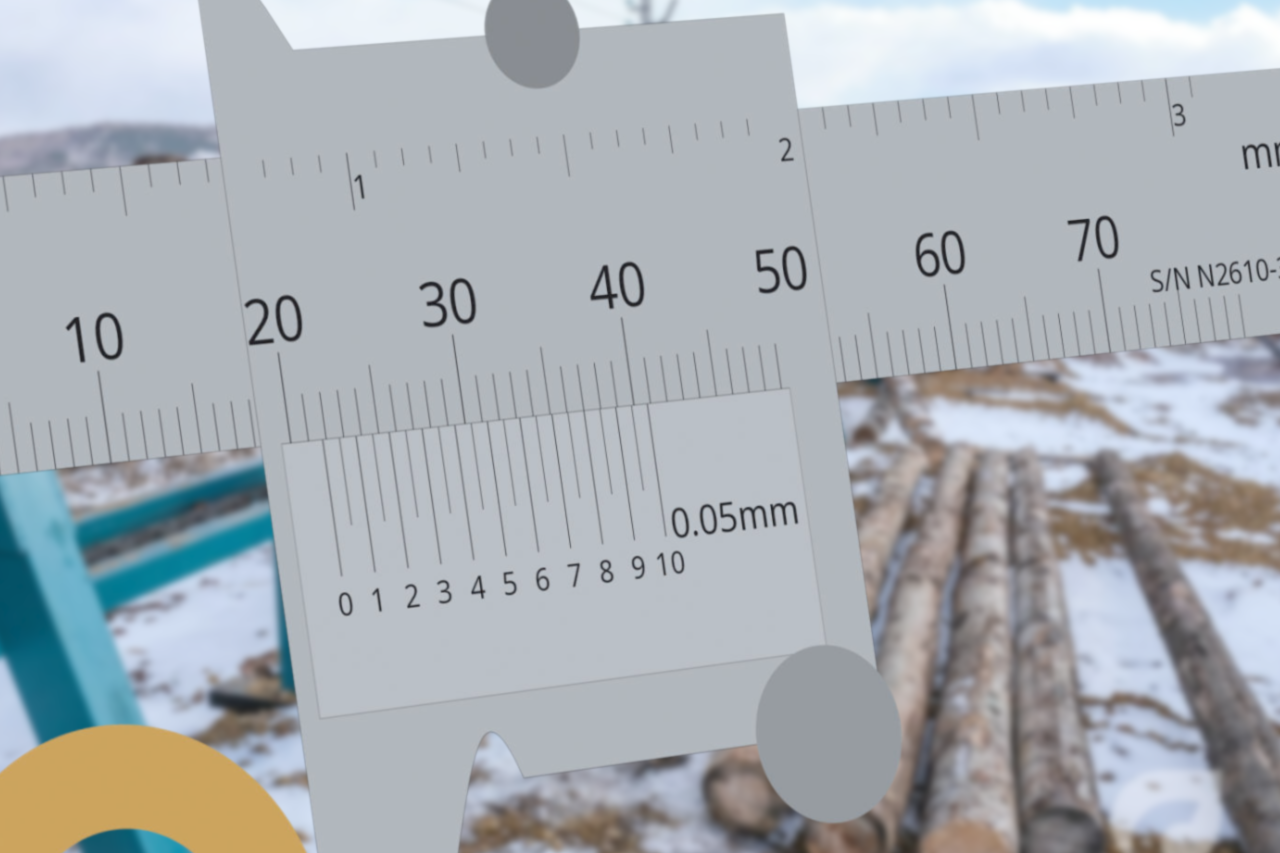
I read 21.8 mm
